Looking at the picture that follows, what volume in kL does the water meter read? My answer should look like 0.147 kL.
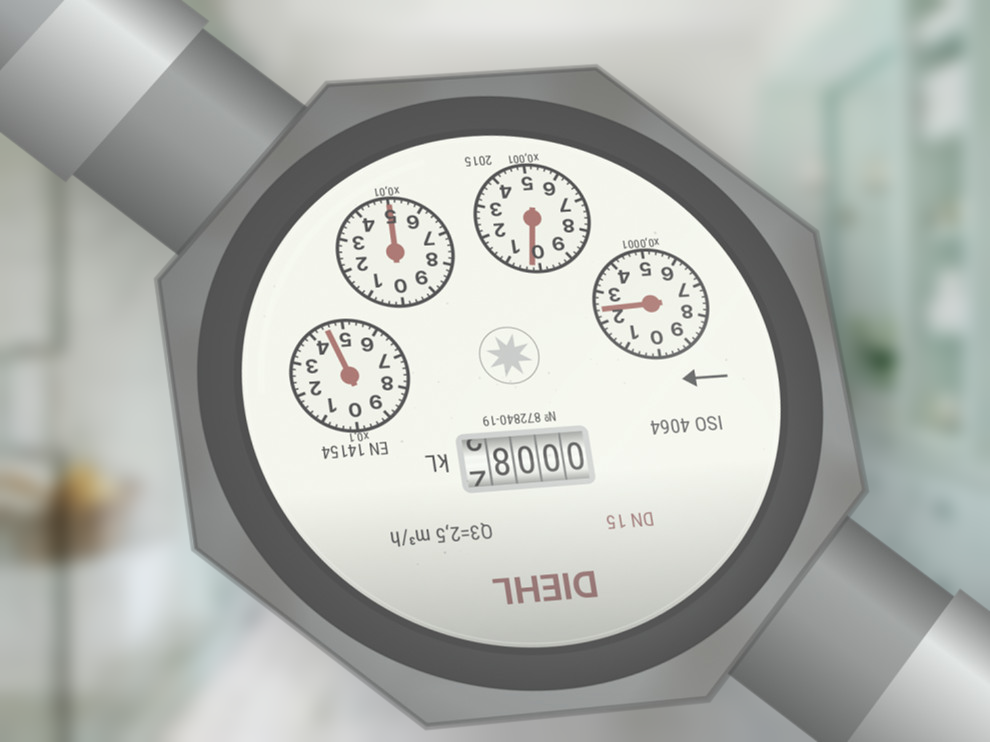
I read 82.4502 kL
